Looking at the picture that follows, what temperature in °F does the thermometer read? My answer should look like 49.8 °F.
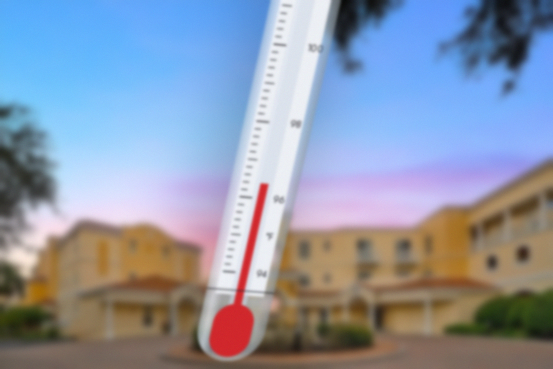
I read 96.4 °F
